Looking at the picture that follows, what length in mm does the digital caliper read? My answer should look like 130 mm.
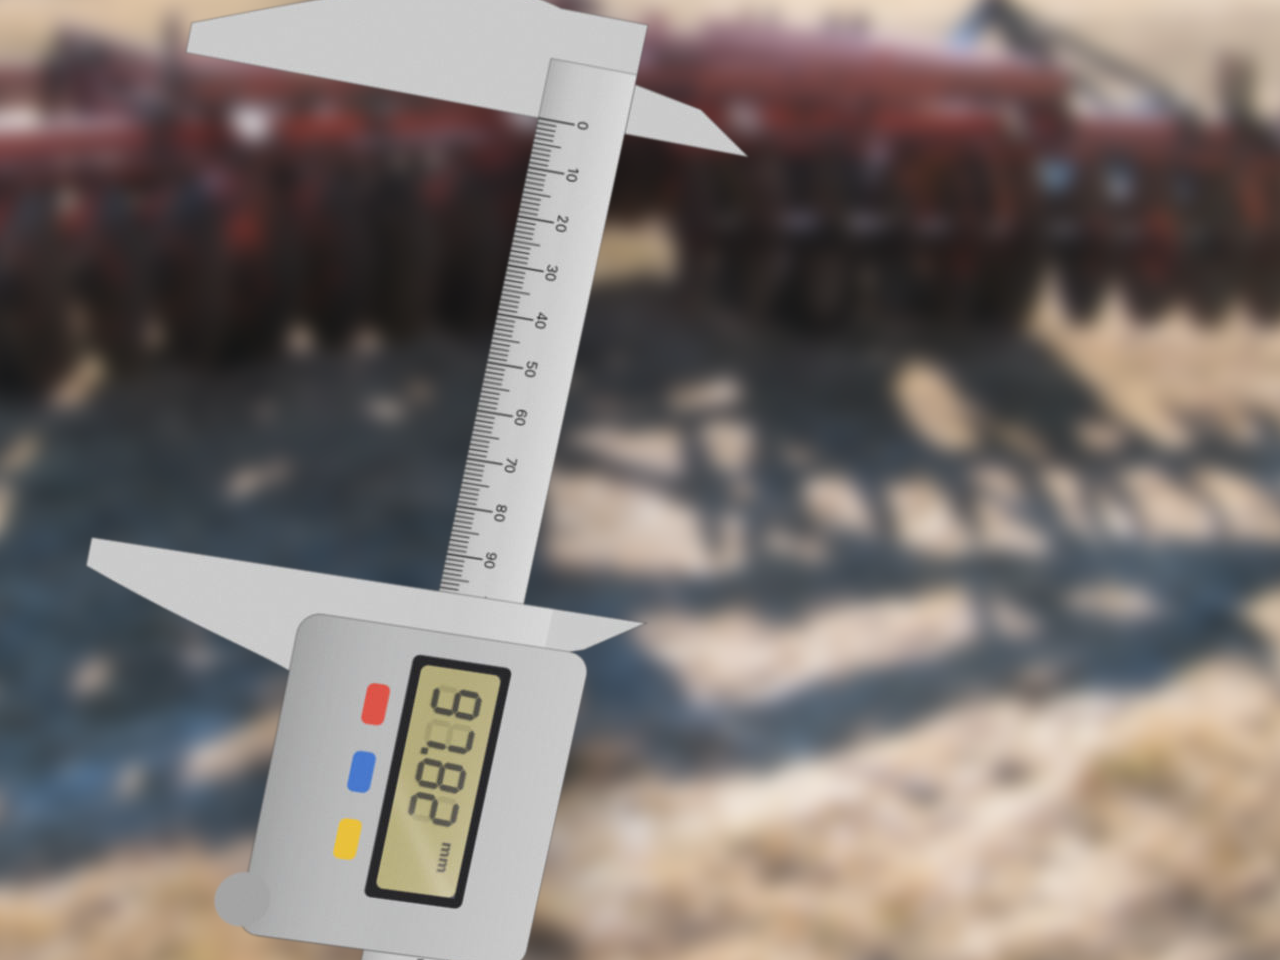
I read 97.82 mm
